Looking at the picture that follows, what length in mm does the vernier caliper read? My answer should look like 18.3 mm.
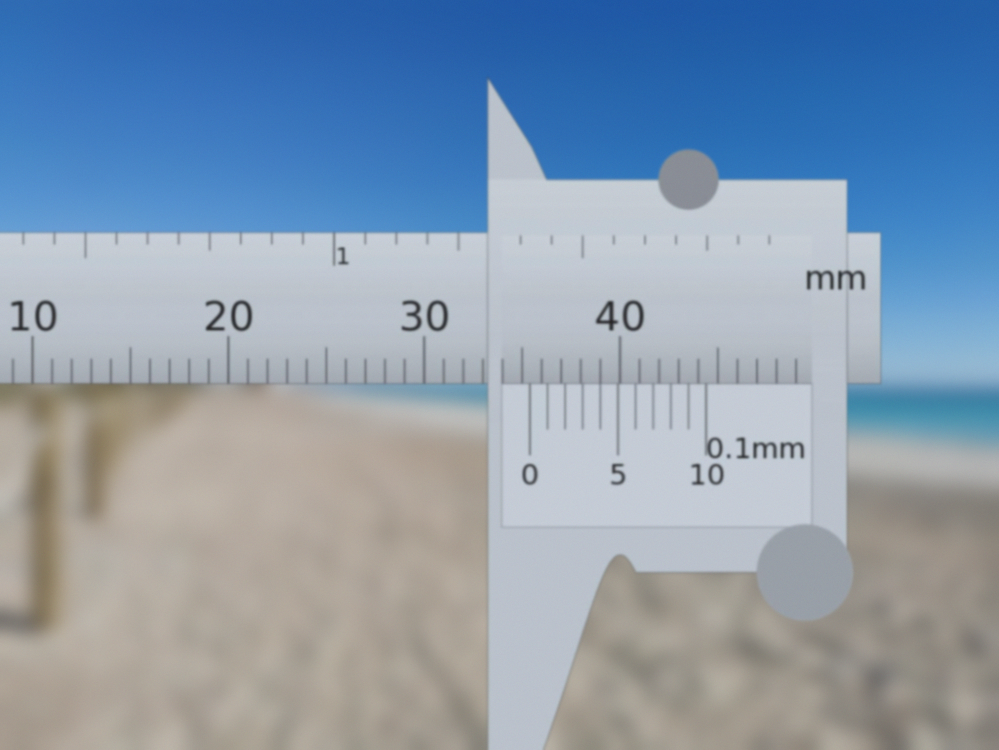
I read 35.4 mm
